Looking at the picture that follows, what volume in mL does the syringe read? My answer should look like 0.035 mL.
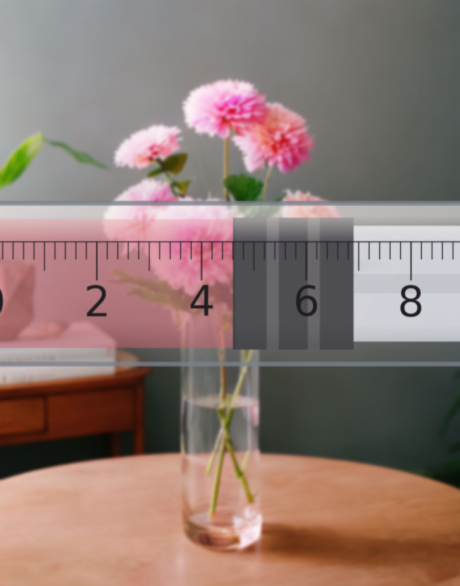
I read 4.6 mL
